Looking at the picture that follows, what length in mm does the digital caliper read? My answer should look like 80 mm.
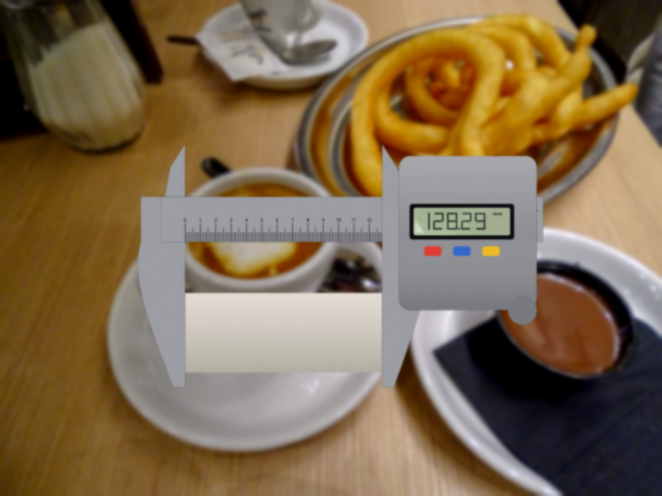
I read 128.29 mm
